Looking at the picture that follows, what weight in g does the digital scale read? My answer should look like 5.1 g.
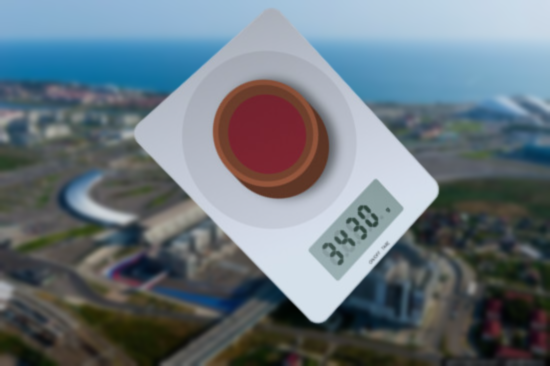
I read 3430 g
